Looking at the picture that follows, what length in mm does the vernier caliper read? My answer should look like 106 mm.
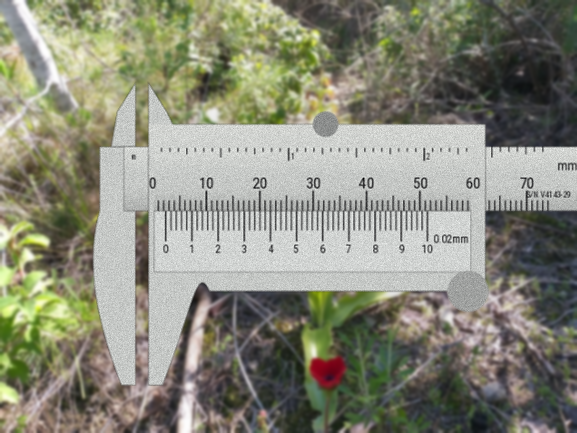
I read 2.4 mm
